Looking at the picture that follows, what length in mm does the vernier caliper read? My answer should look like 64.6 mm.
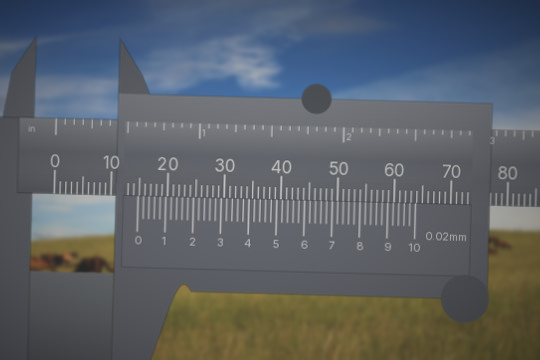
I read 14.8 mm
